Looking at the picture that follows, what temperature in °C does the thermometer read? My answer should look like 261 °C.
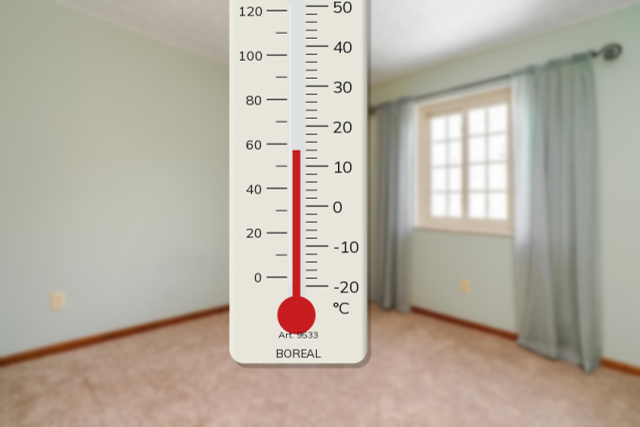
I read 14 °C
